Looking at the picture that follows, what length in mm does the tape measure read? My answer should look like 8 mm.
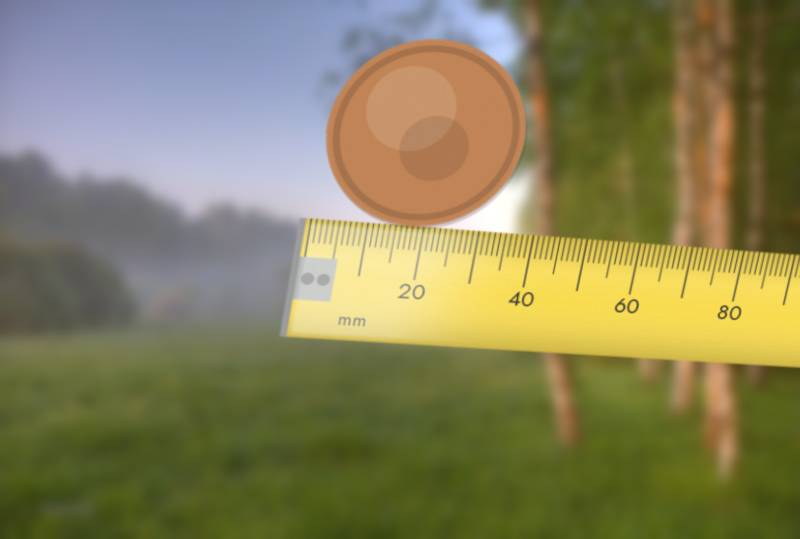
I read 35 mm
